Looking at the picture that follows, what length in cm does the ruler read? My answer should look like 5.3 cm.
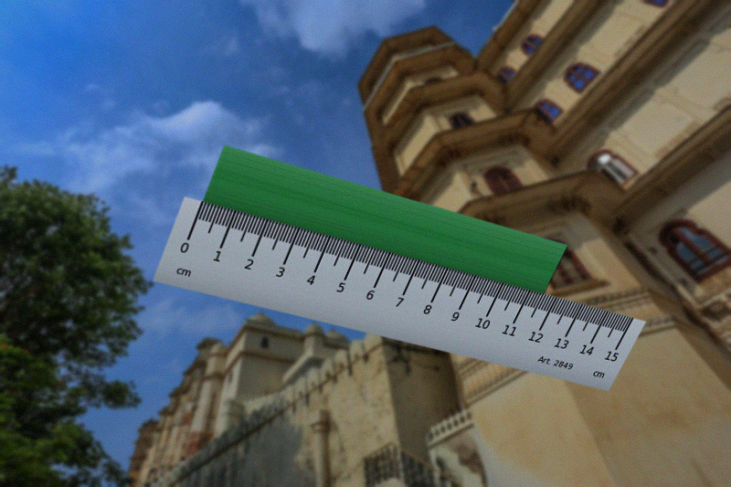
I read 11.5 cm
